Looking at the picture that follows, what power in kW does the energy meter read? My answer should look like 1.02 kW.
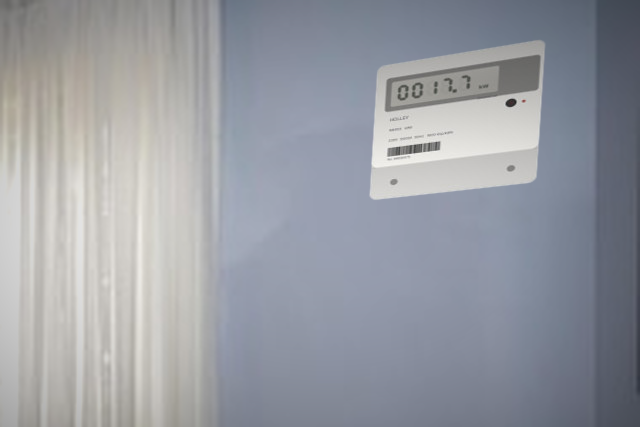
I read 17.7 kW
